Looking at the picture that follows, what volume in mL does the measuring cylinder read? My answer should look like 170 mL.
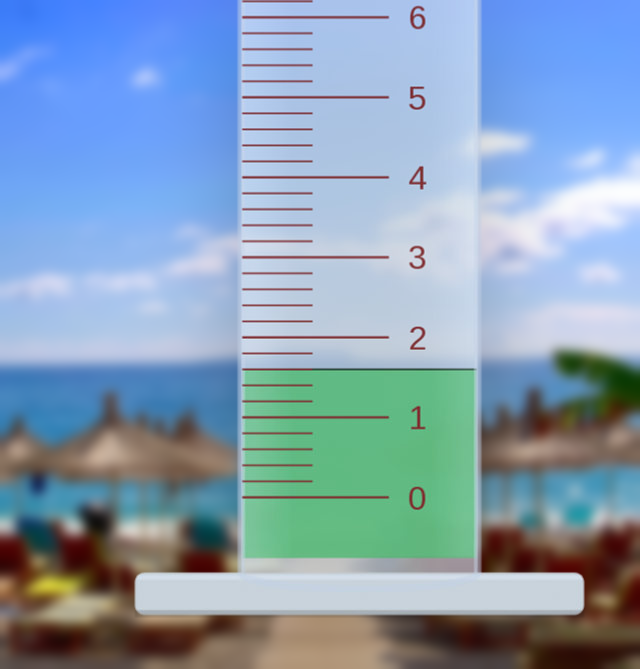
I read 1.6 mL
